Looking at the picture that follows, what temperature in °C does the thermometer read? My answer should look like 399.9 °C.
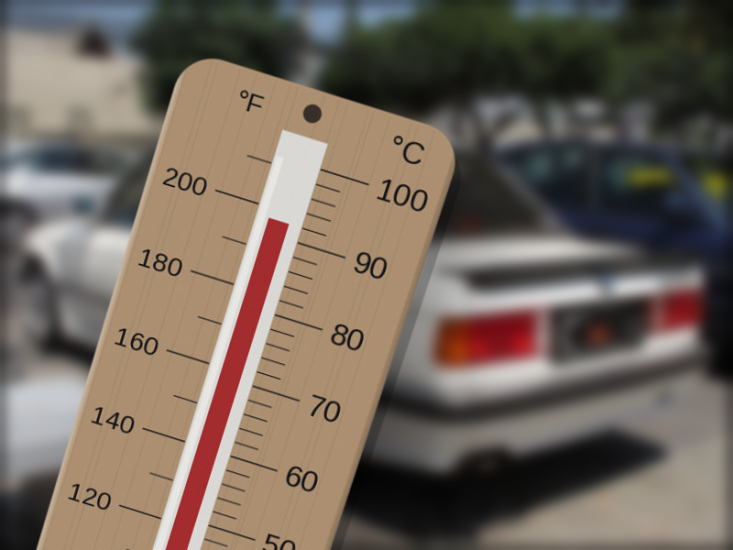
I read 92 °C
